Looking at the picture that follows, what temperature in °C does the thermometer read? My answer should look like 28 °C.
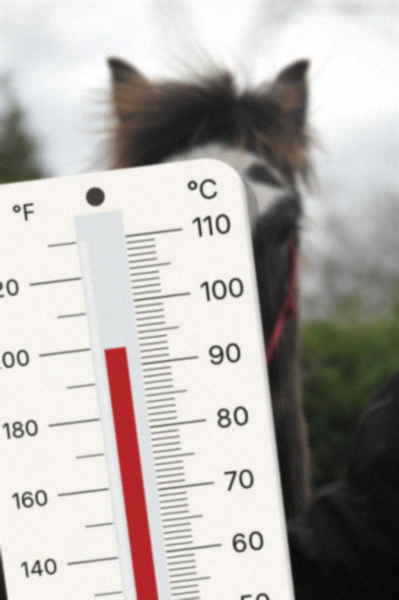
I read 93 °C
